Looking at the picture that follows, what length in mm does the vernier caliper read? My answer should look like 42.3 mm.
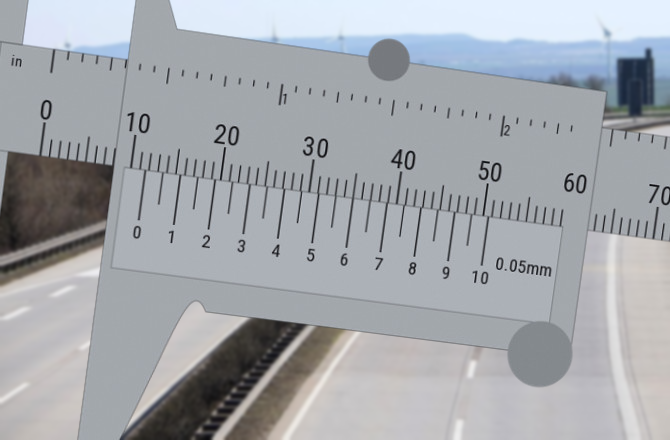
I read 11.6 mm
